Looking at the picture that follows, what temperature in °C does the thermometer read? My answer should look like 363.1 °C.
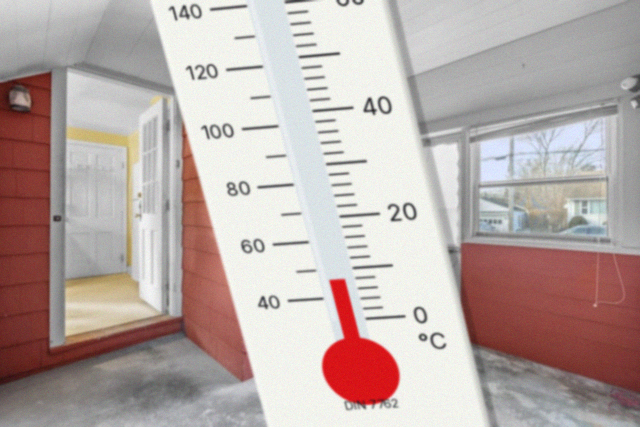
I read 8 °C
